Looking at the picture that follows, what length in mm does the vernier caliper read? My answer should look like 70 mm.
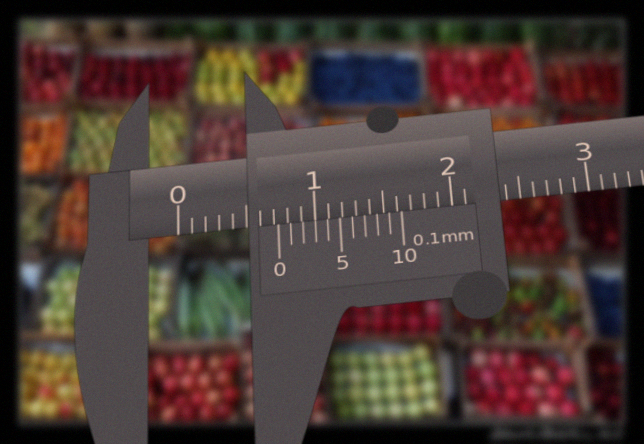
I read 7.3 mm
